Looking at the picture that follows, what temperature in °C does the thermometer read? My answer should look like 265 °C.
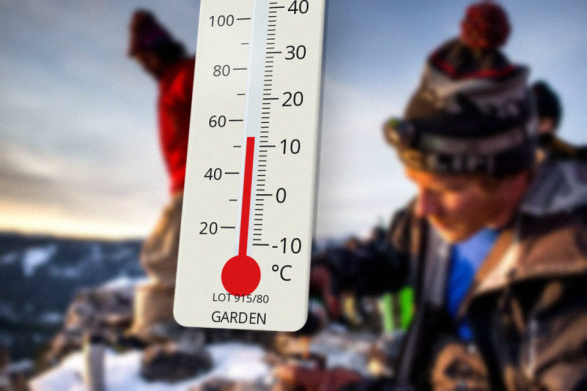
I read 12 °C
